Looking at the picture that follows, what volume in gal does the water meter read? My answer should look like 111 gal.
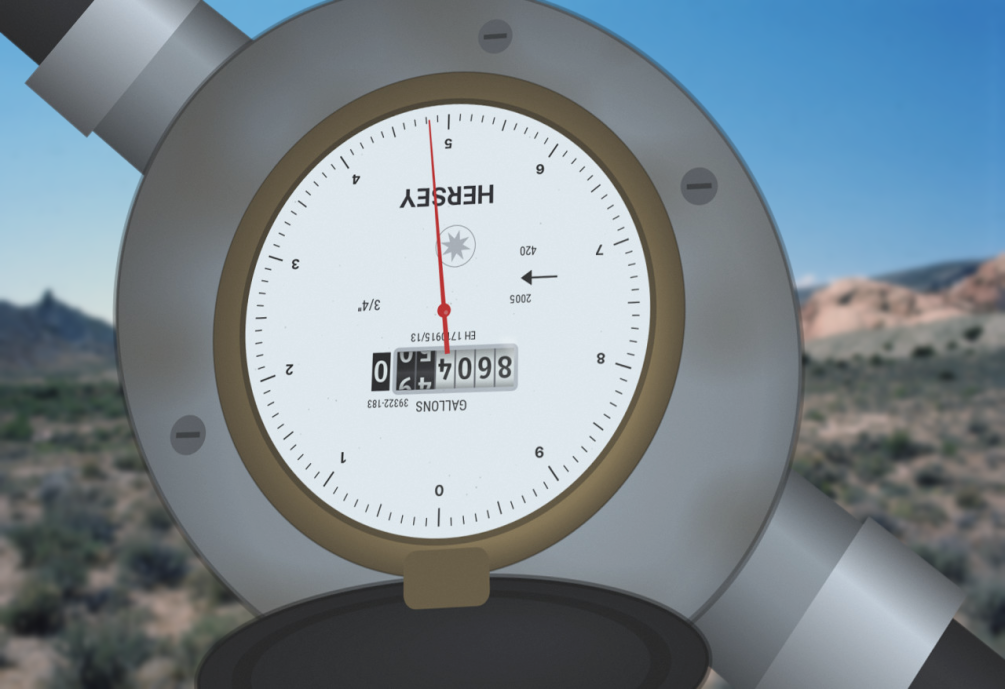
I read 8604494.8 gal
